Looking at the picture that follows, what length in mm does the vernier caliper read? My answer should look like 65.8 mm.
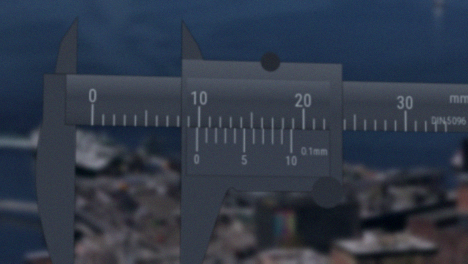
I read 9.8 mm
